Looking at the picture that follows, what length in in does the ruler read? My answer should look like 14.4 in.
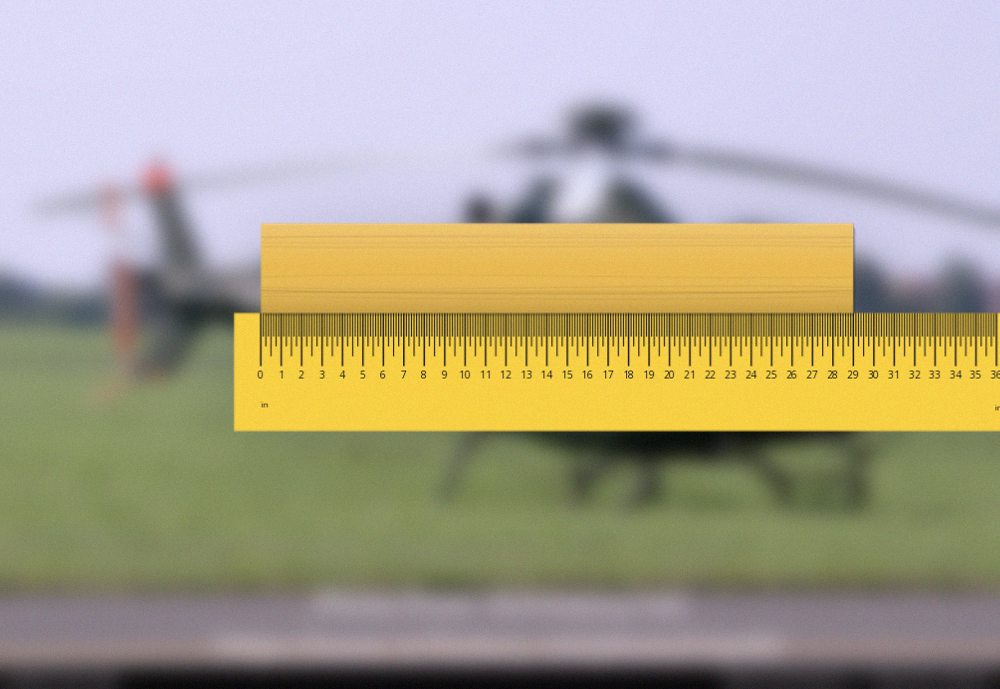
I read 29 in
